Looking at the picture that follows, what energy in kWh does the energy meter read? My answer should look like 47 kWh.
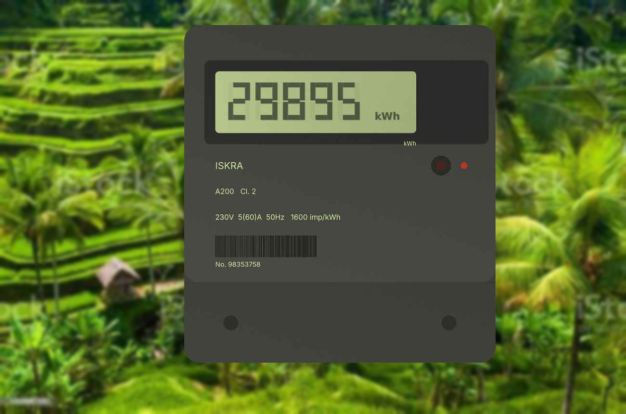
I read 29895 kWh
